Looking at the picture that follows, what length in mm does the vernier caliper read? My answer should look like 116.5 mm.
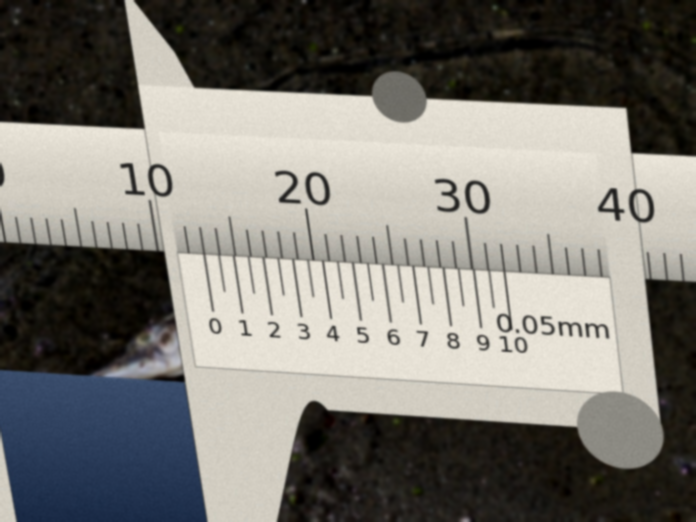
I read 13.0 mm
